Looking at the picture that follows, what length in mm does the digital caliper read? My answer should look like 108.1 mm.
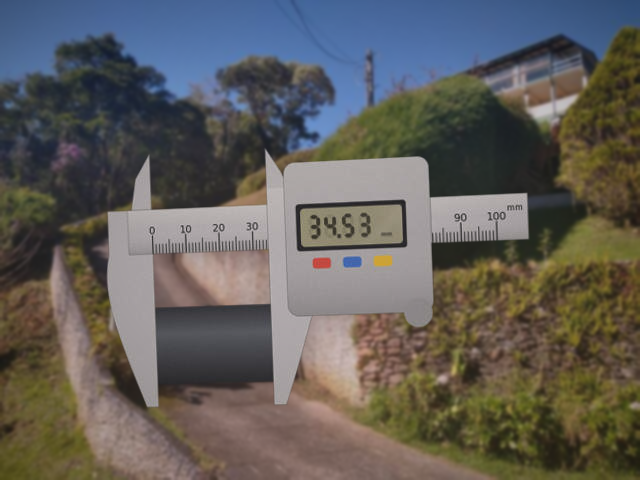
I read 34.53 mm
